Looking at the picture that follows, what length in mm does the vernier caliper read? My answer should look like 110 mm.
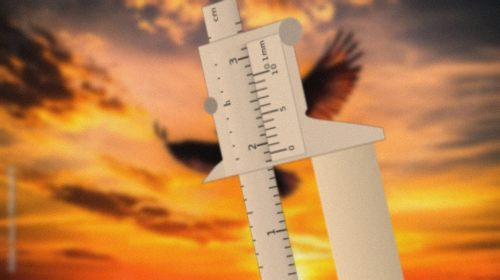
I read 18.8 mm
